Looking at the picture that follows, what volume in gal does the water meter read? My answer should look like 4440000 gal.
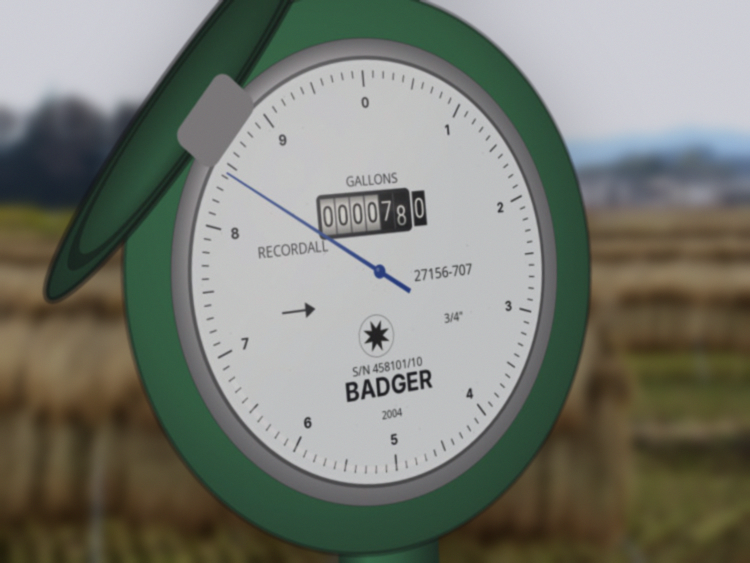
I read 778.4 gal
